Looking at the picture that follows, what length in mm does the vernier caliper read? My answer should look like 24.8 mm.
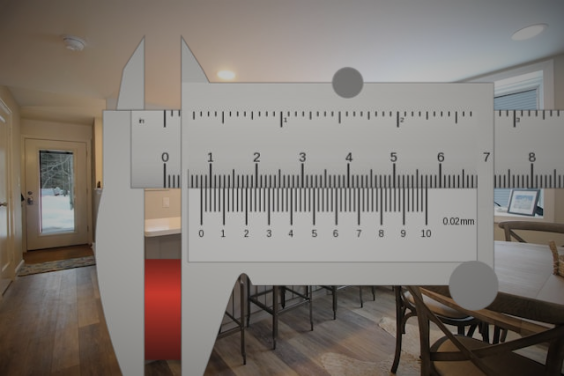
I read 8.0 mm
